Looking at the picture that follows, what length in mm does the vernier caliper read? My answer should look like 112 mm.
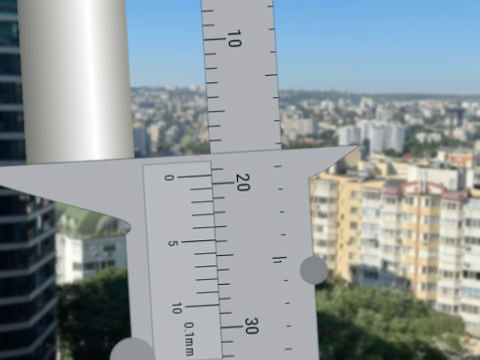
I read 19.4 mm
